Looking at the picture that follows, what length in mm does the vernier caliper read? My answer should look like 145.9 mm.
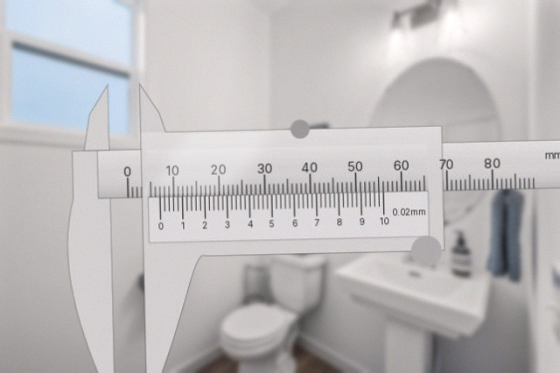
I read 7.0 mm
